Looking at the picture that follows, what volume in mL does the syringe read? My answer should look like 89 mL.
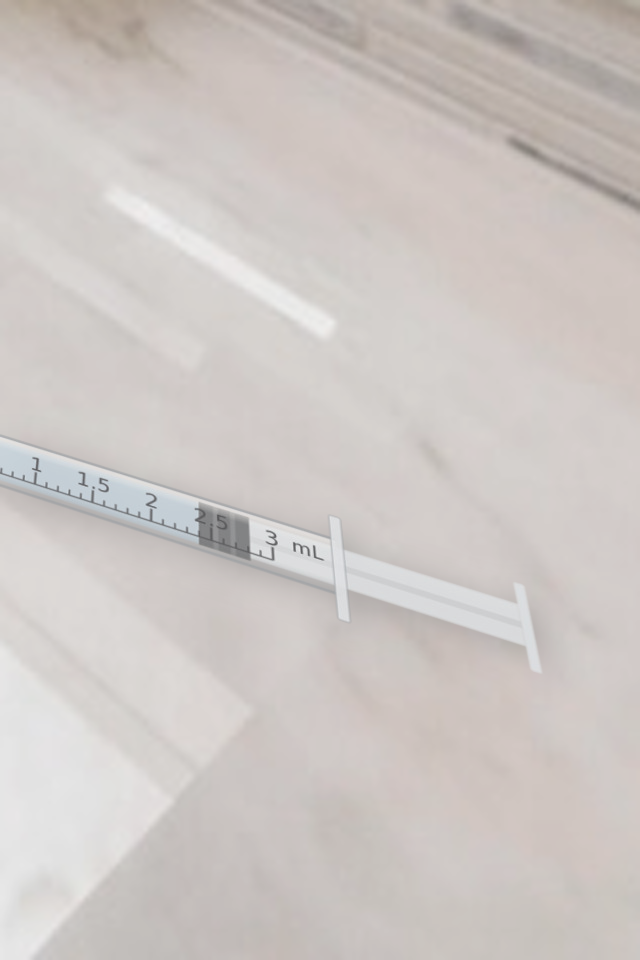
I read 2.4 mL
